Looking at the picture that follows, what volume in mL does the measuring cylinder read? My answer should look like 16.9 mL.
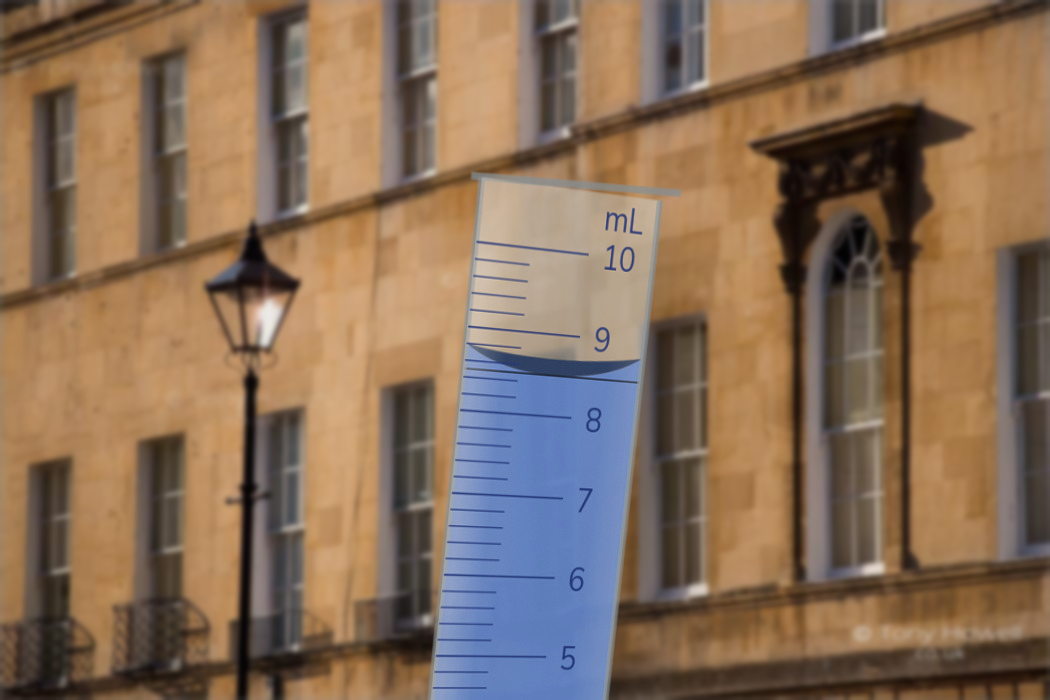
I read 8.5 mL
